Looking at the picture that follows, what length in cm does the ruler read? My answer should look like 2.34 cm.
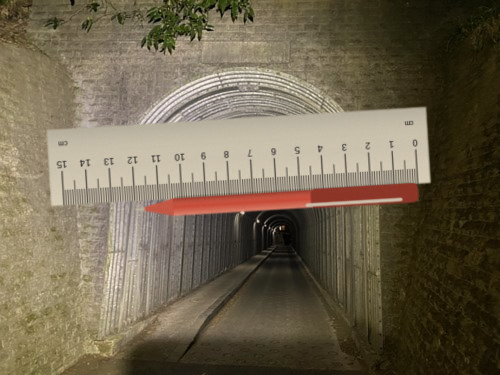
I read 12 cm
